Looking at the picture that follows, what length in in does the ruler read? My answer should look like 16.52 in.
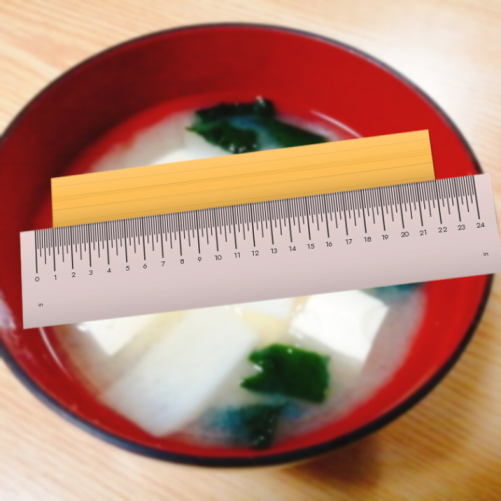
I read 21 in
